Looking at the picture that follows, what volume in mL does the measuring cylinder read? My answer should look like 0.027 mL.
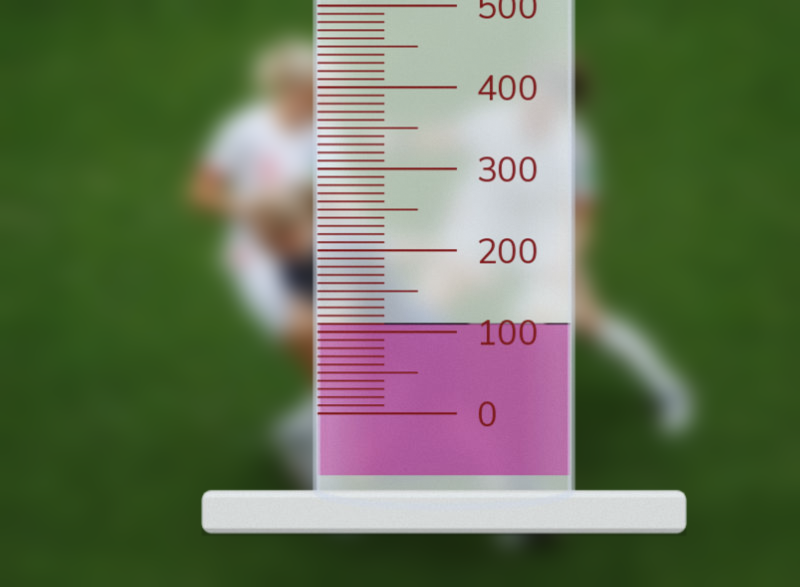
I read 110 mL
